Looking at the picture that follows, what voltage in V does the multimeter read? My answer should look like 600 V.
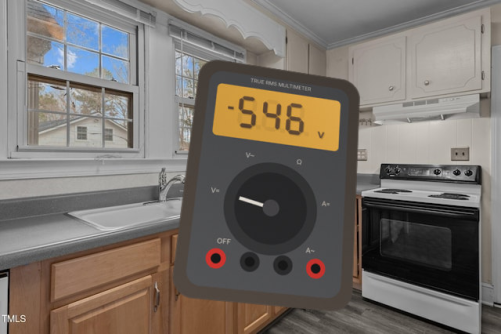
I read -546 V
